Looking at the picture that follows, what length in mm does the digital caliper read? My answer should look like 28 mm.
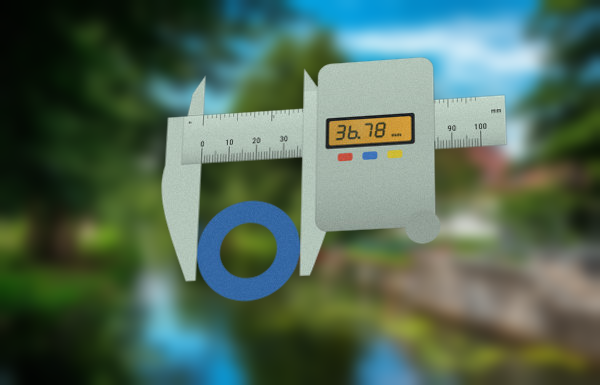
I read 36.78 mm
